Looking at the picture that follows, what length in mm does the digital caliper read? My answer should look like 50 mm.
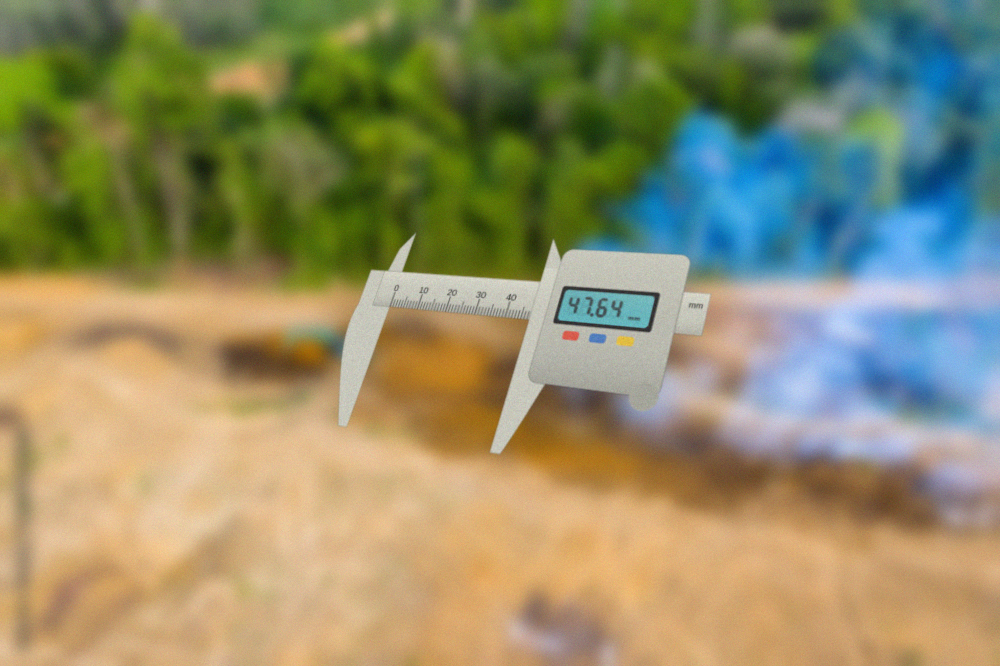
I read 47.64 mm
